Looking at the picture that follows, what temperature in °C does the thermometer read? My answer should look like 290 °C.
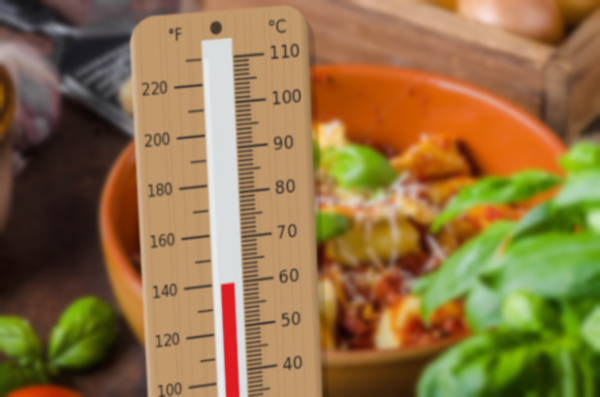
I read 60 °C
